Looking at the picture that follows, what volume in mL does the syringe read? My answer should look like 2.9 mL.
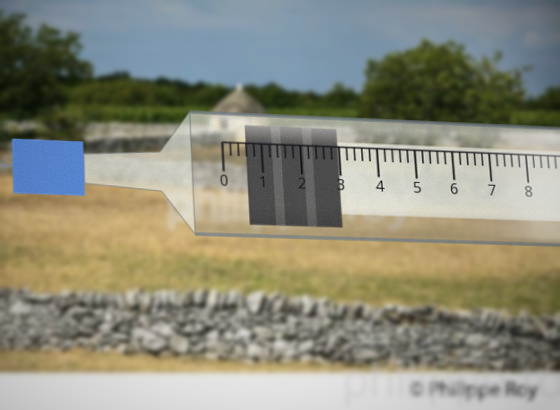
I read 0.6 mL
